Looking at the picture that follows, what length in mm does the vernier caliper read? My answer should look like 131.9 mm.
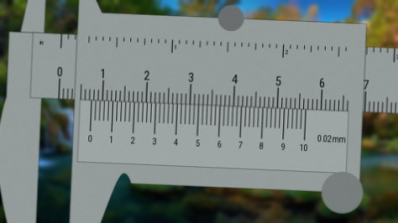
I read 7.5 mm
